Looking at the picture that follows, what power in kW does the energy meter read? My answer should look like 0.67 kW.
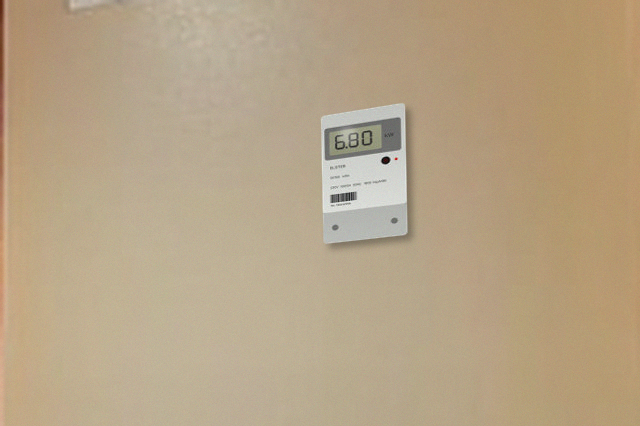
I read 6.80 kW
